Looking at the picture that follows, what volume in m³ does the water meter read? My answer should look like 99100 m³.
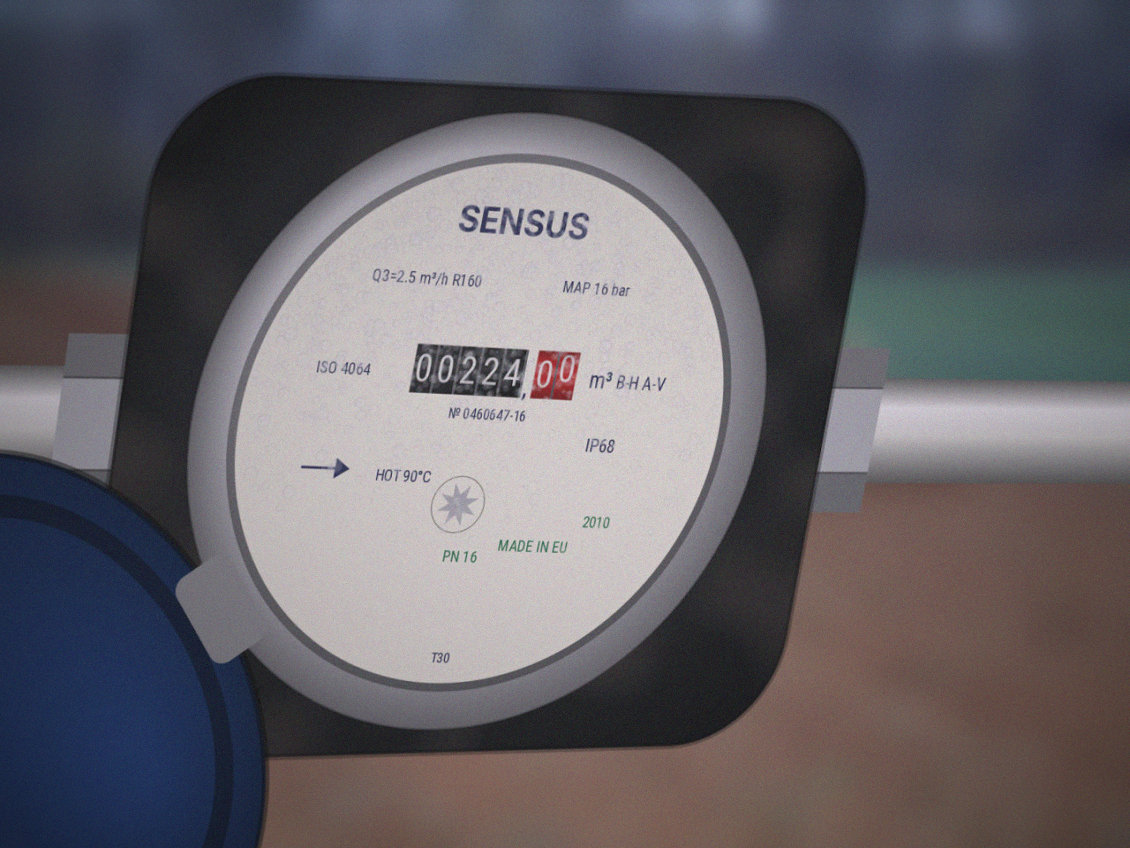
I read 224.00 m³
